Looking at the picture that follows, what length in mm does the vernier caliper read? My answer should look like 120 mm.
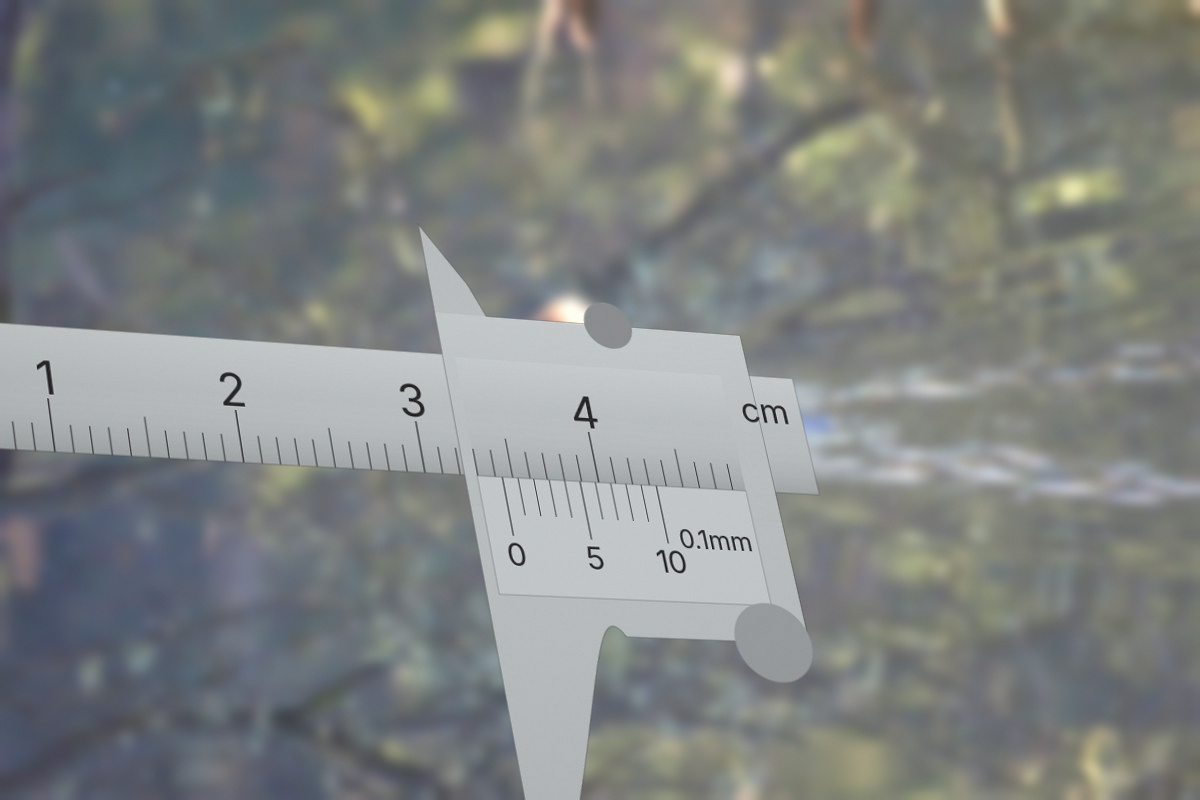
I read 34.4 mm
